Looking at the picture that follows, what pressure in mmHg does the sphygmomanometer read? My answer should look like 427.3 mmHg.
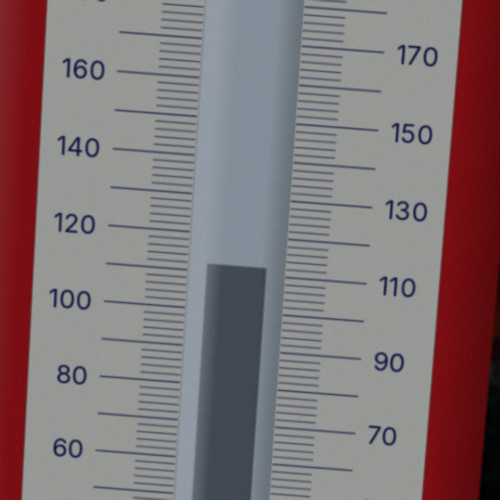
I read 112 mmHg
